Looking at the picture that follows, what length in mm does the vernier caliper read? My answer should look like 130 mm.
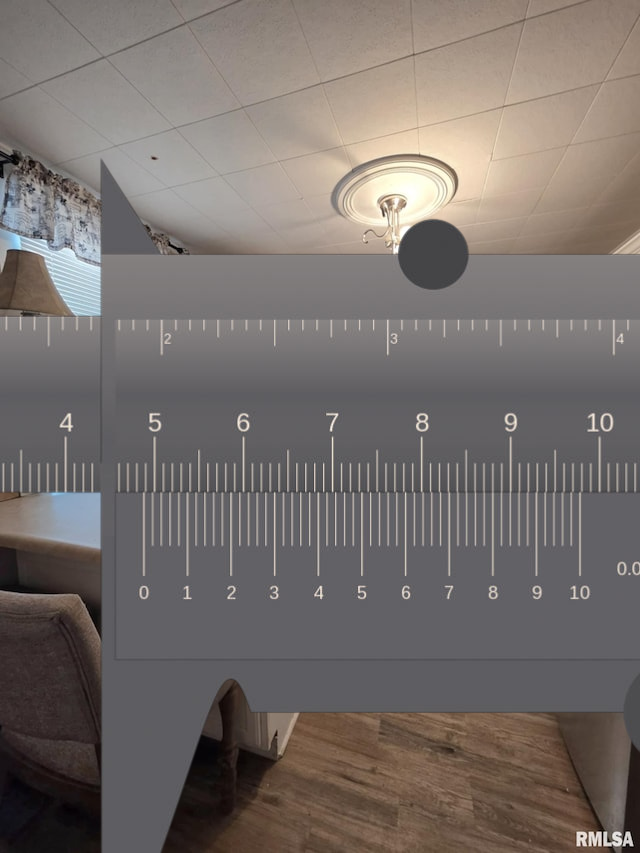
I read 48.8 mm
